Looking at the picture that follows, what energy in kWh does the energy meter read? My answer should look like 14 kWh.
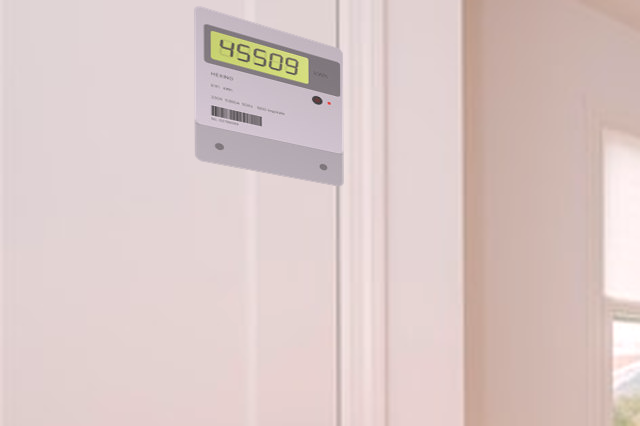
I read 45509 kWh
